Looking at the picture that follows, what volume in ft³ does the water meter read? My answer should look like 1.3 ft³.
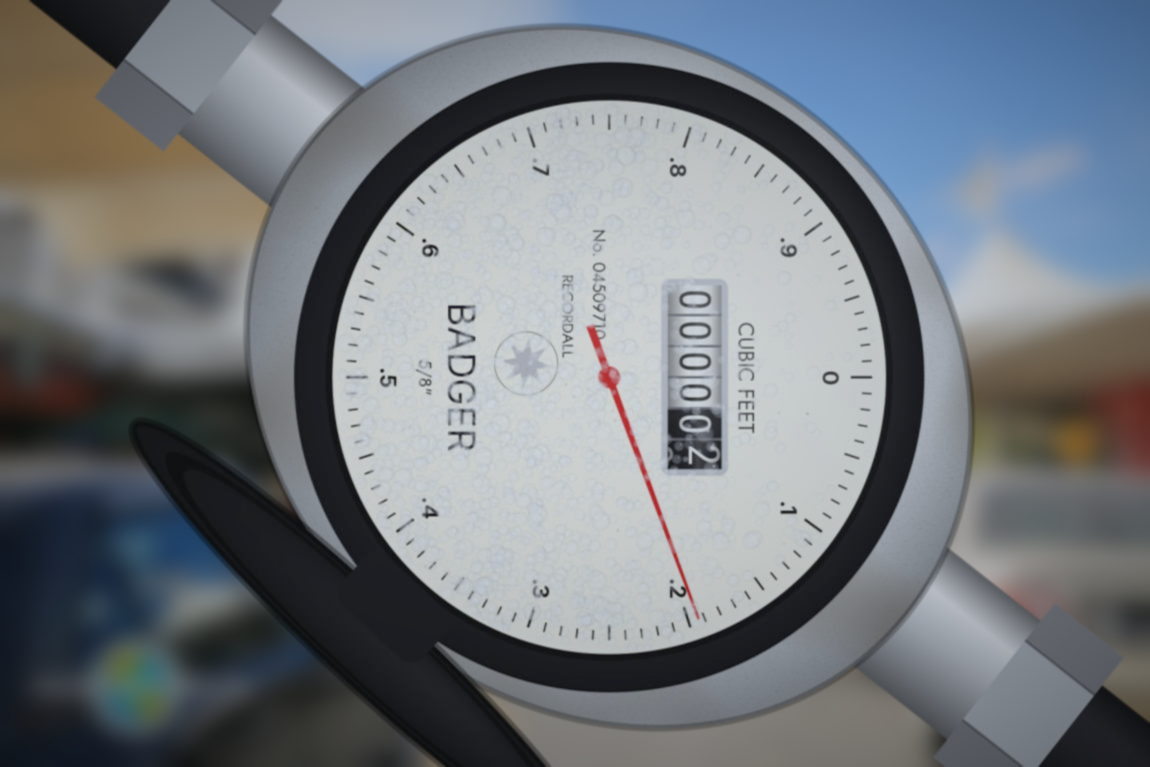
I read 2.19 ft³
